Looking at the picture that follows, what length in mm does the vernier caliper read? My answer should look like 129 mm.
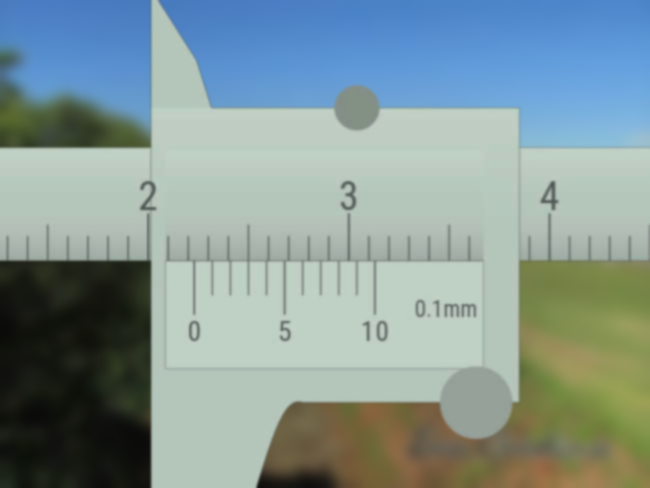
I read 22.3 mm
